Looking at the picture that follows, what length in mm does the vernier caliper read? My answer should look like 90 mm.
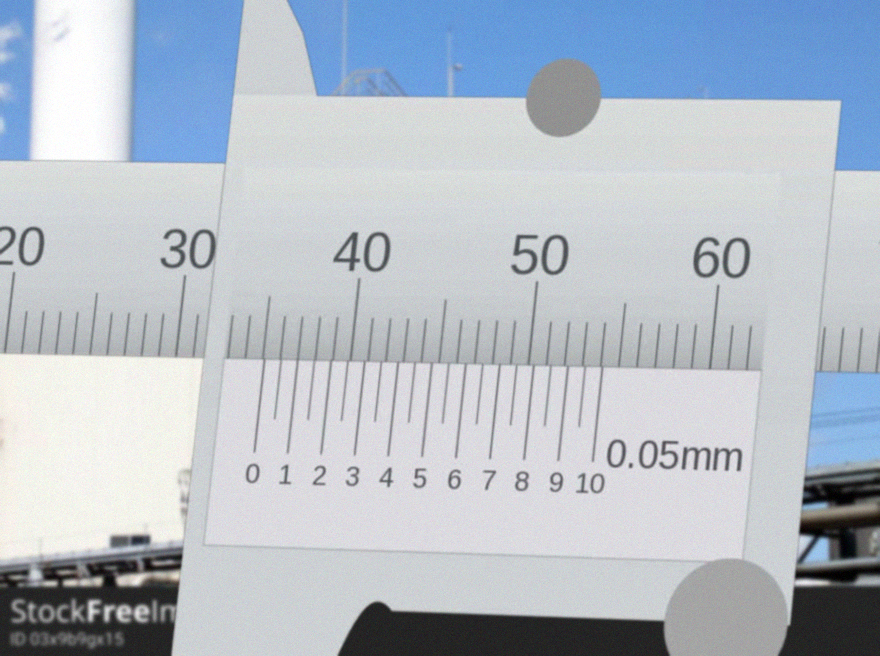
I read 35.1 mm
